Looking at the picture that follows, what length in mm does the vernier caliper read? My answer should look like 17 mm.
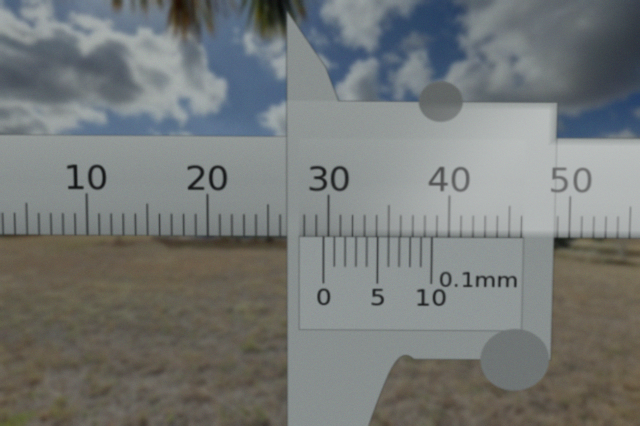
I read 29.6 mm
